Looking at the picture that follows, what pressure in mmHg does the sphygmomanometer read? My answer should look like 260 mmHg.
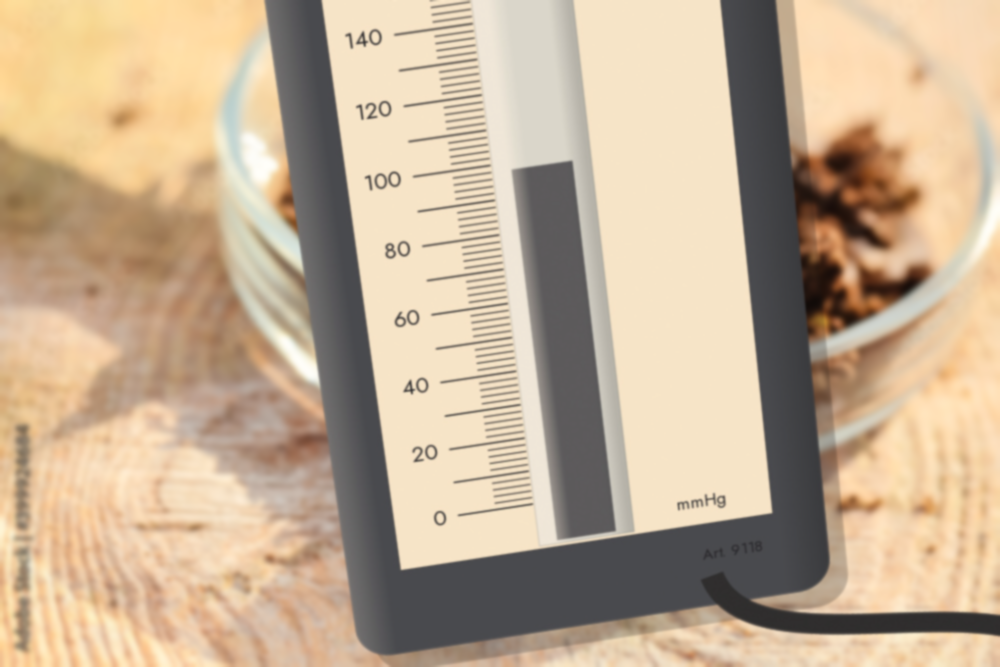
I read 98 mmHg
